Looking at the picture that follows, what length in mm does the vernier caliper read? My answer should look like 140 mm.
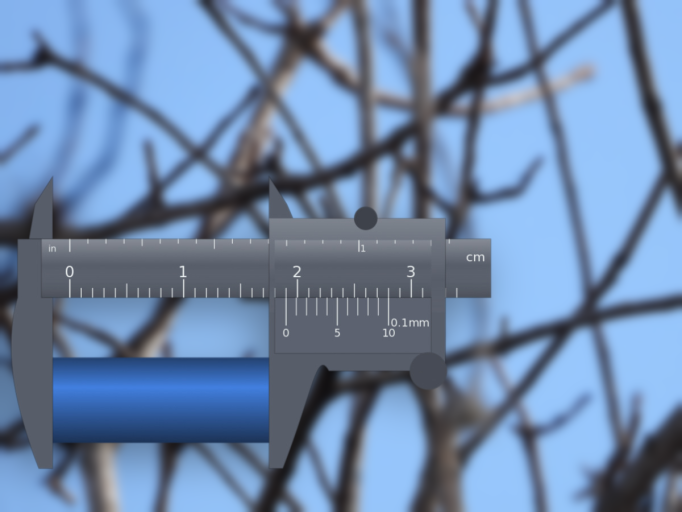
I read 19.0 mm
